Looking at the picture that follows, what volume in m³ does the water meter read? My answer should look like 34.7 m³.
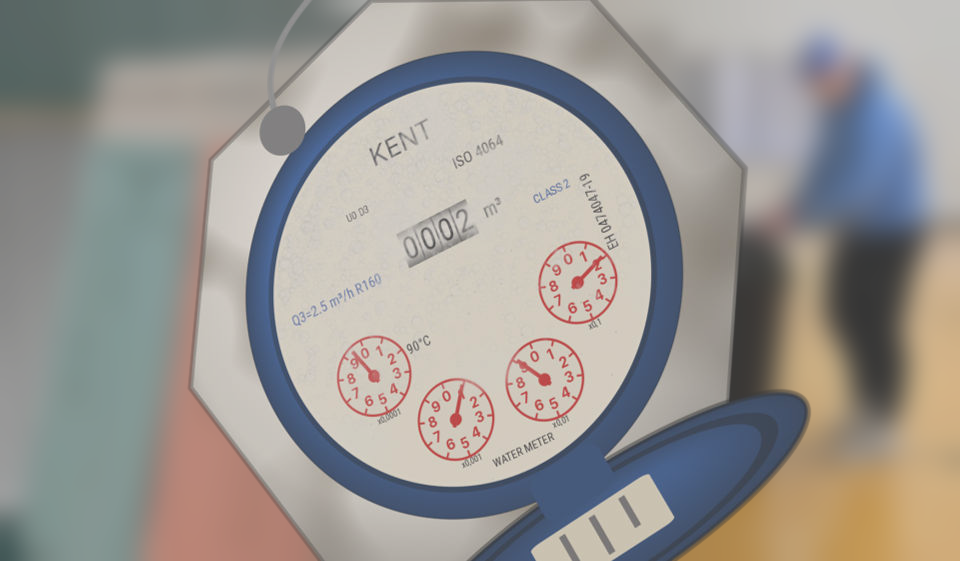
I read 2.1909 m³
